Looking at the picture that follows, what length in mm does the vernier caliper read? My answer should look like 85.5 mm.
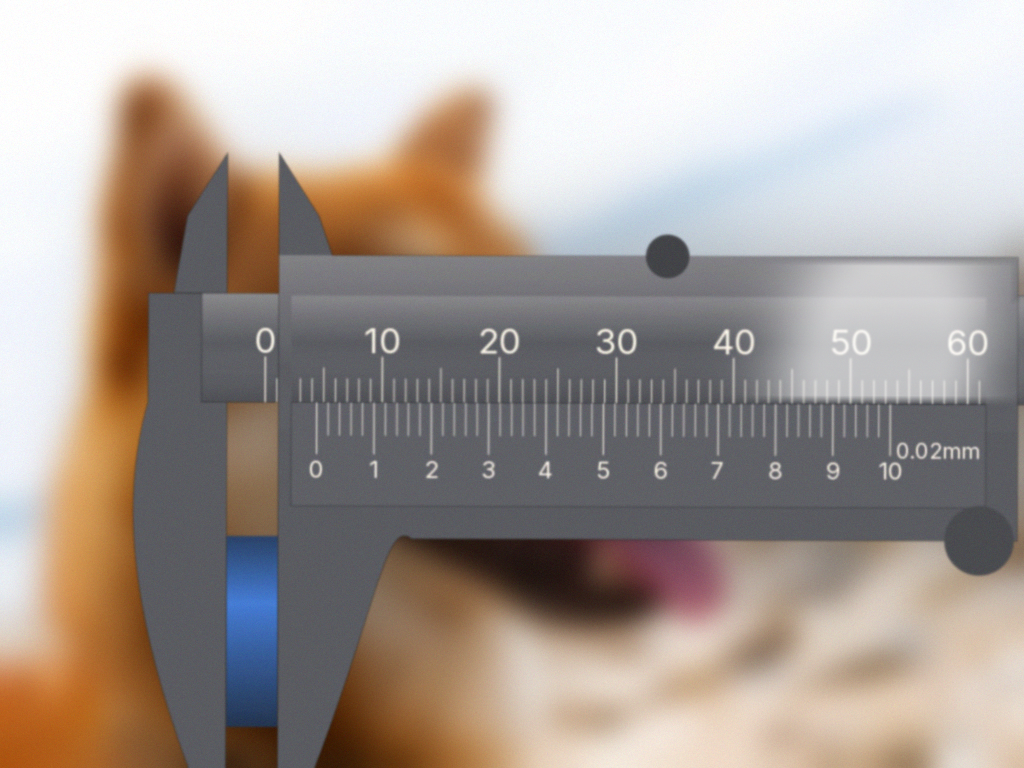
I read 4.4 mm
